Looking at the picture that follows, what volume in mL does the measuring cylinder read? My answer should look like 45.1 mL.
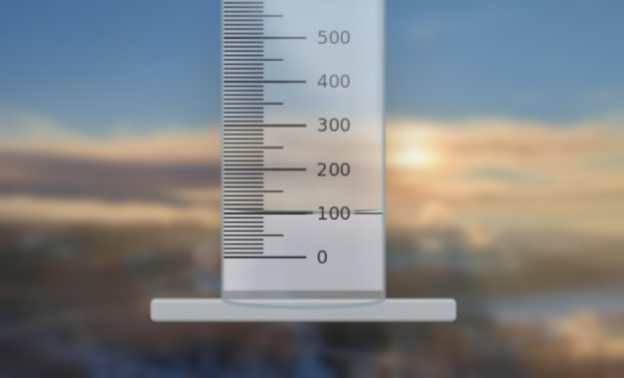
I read 100 mL
